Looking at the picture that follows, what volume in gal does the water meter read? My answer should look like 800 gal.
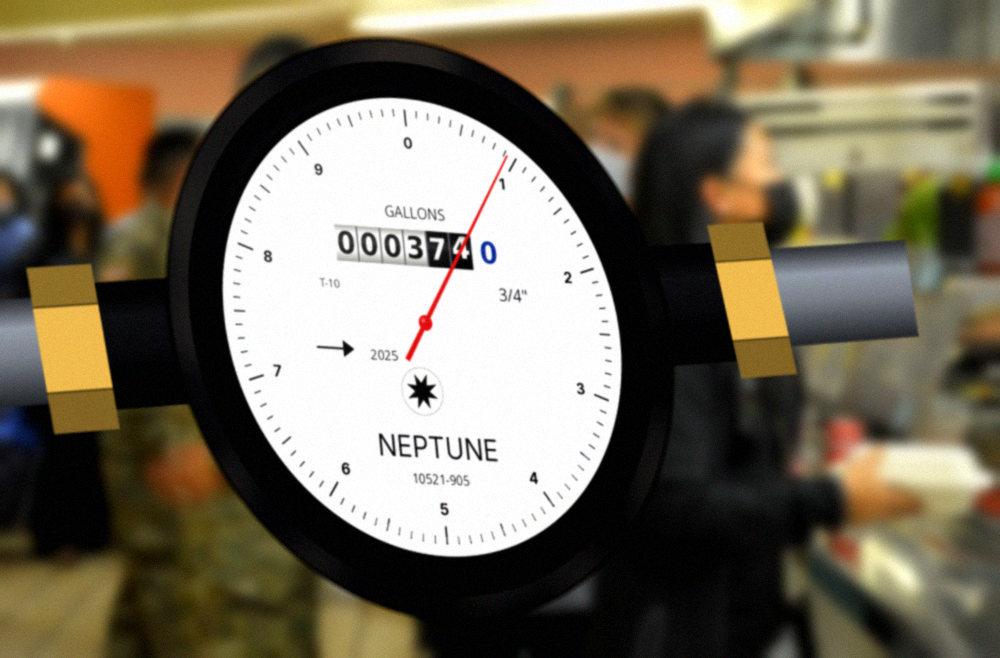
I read 3740.9 gal
